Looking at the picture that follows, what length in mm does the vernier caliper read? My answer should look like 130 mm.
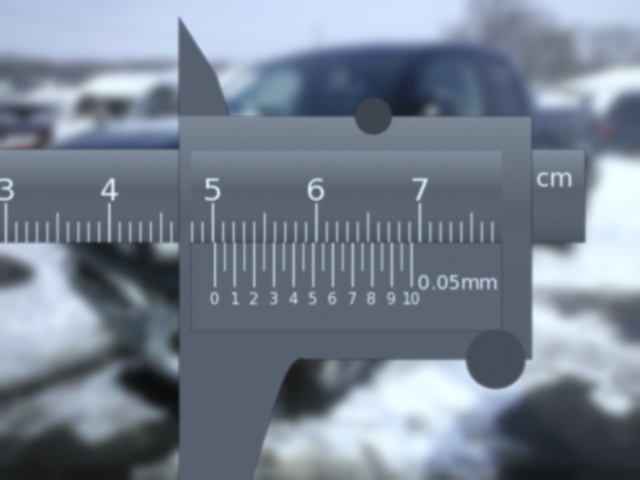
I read 50.2 mm
